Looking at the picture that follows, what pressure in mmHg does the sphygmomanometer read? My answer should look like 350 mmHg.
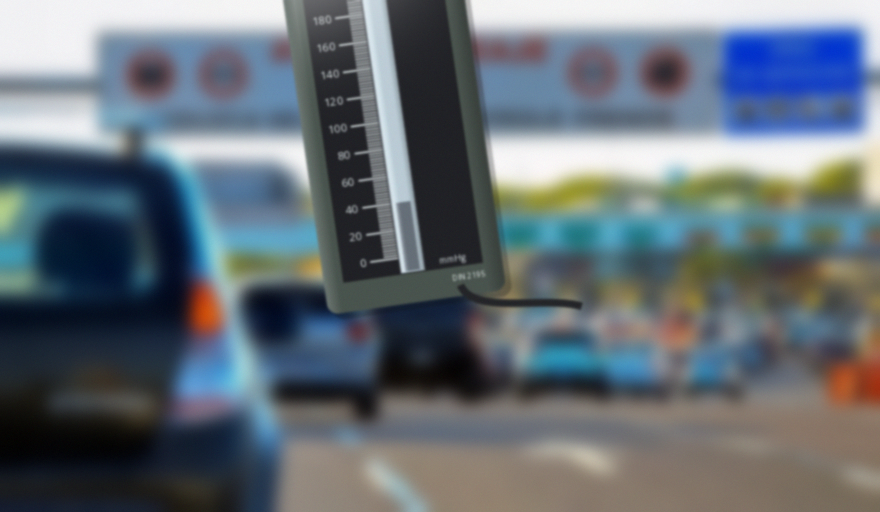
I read 40 mmHg
